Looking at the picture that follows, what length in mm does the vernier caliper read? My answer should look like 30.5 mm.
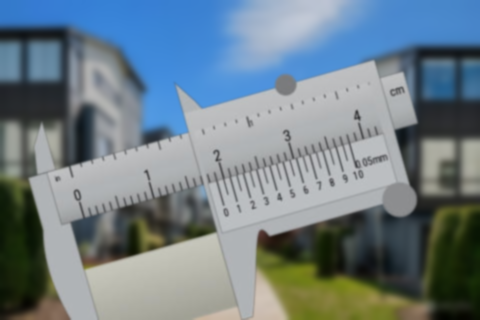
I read 19.0 mm
